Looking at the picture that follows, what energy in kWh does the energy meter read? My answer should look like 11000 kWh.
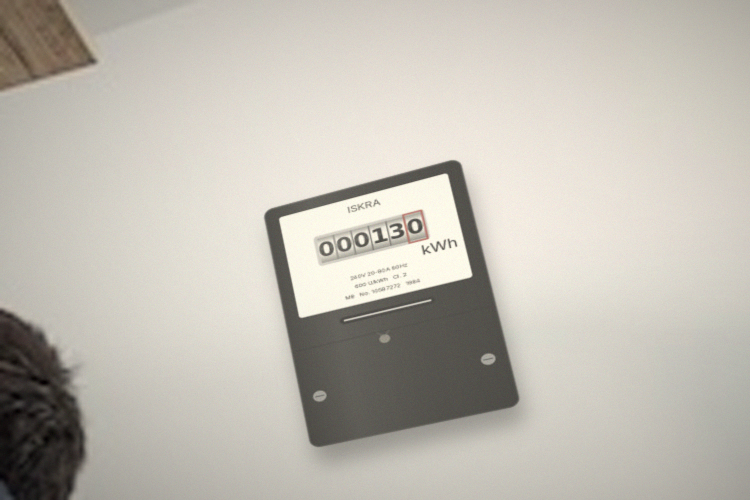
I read 13.0 kWh
